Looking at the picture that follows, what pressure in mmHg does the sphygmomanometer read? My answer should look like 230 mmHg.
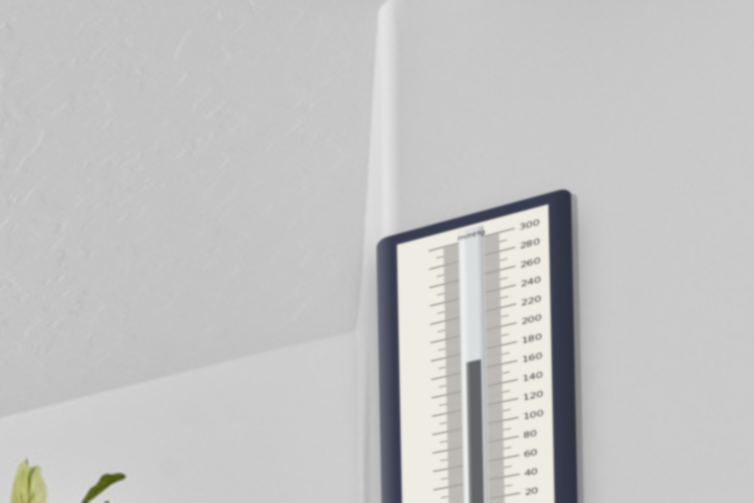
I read 170 mmHg
